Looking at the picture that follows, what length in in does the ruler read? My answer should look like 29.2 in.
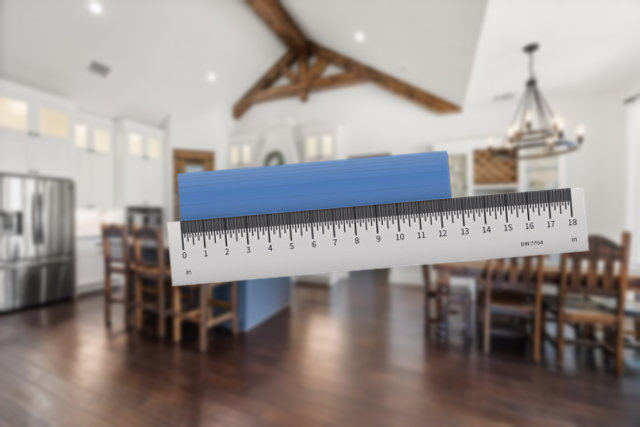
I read 12.5 in
